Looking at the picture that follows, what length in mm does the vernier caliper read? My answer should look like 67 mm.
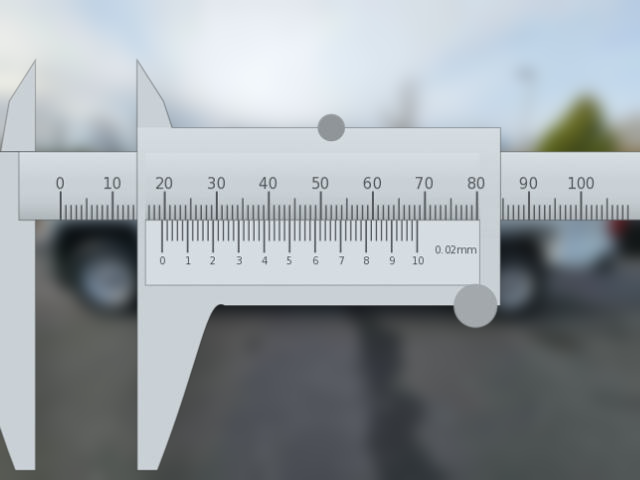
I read 19.5 mm
